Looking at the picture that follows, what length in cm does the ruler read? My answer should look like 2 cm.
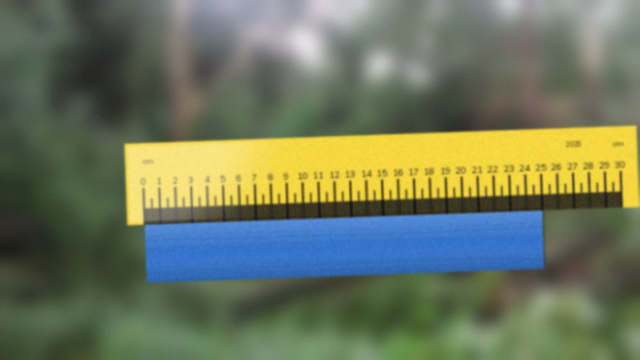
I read 25 cm
